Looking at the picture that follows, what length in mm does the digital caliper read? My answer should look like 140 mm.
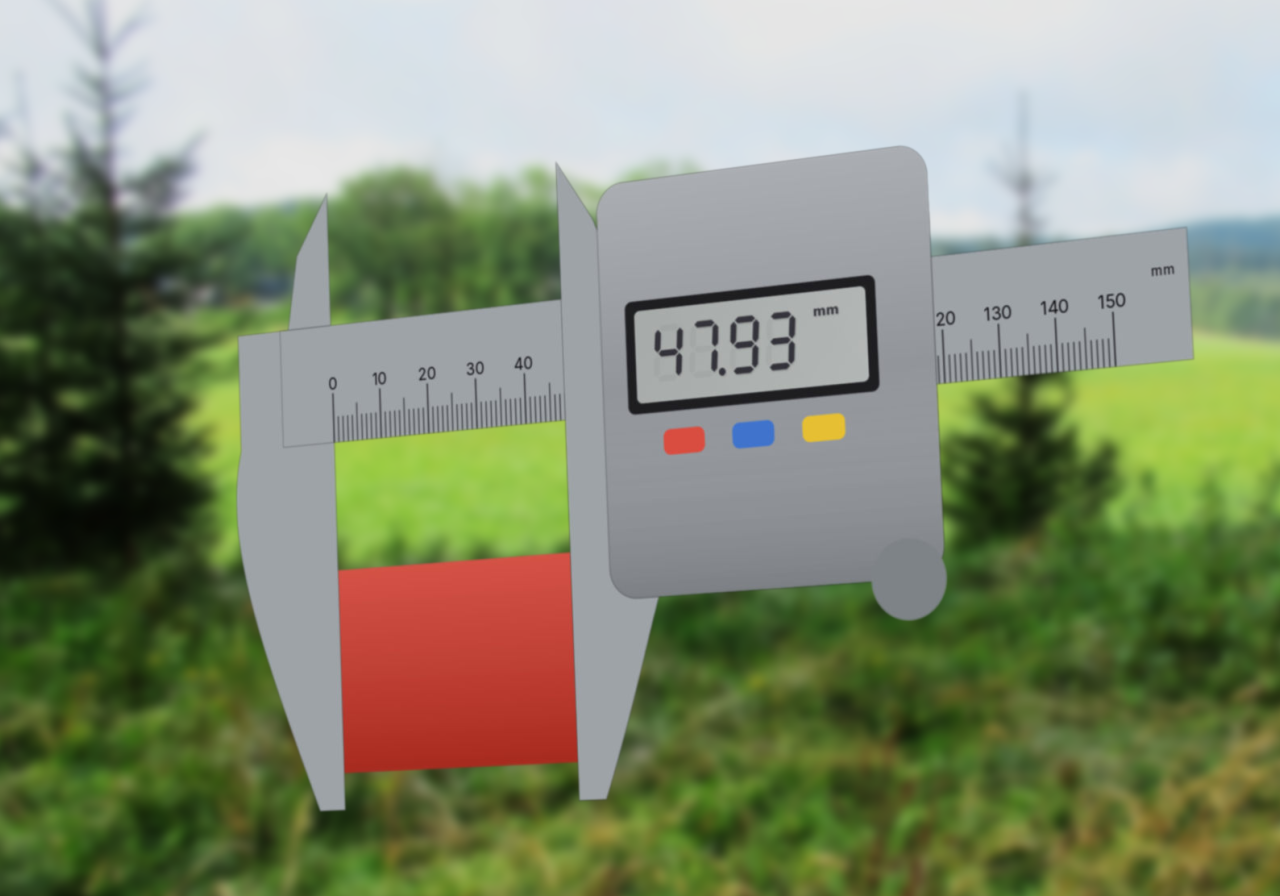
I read 47.93 mm
